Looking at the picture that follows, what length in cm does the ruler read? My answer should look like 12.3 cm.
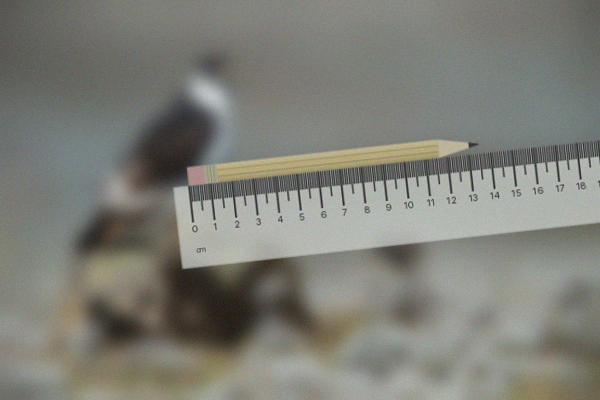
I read 13.5 cm
